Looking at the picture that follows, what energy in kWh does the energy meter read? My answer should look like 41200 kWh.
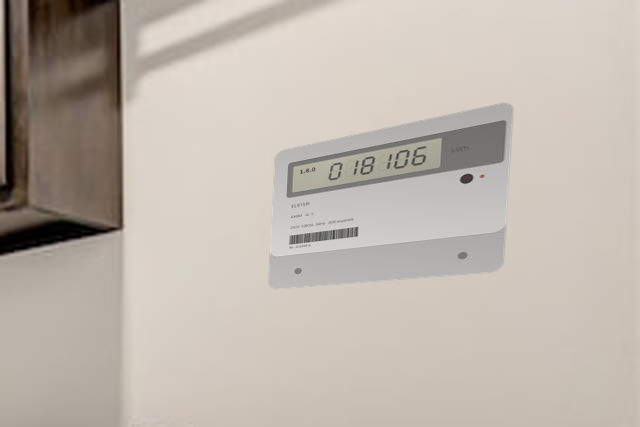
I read 18106 kWh
